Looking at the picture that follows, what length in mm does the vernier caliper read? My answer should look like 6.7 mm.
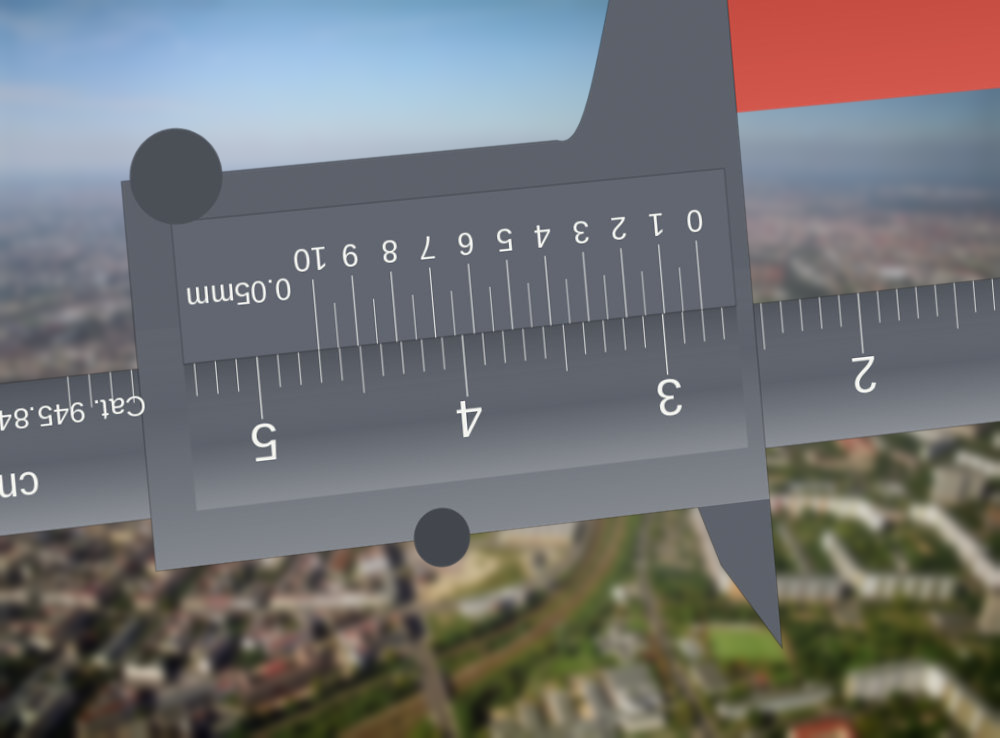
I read 28.0 mm
